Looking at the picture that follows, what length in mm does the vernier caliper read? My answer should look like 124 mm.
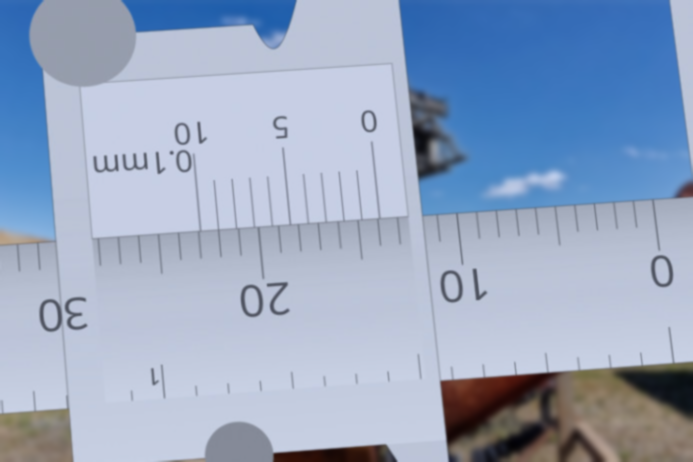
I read 13.9 mm
